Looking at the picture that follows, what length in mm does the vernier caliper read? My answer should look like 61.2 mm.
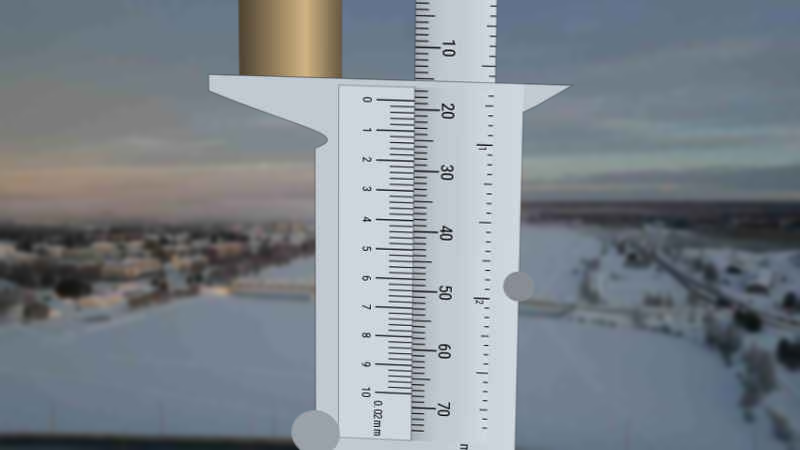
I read 18.6 mm
